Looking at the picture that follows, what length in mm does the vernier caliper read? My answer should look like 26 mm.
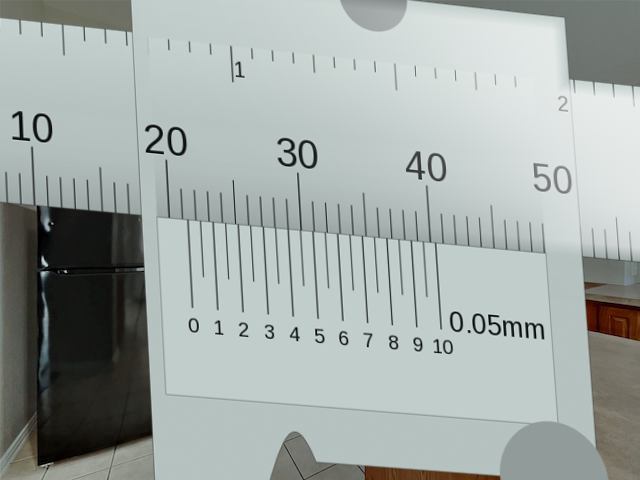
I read 21.4 mm
